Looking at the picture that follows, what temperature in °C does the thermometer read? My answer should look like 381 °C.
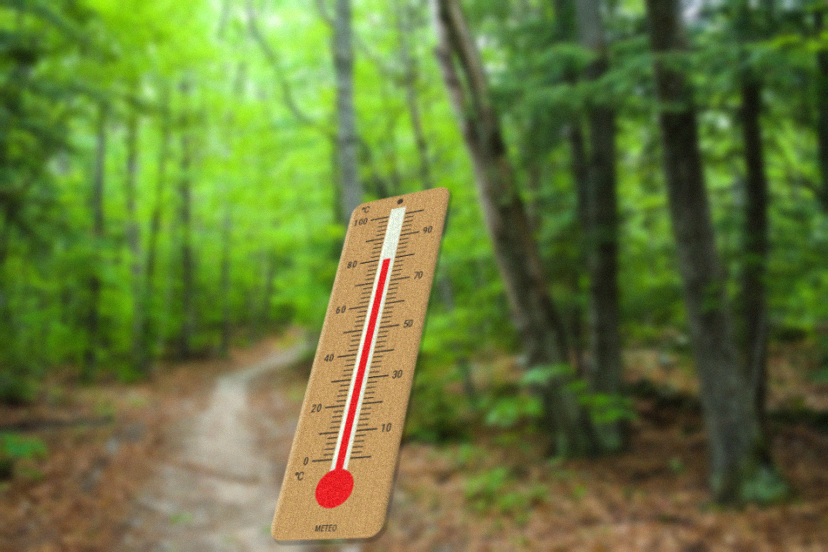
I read 80 °C
